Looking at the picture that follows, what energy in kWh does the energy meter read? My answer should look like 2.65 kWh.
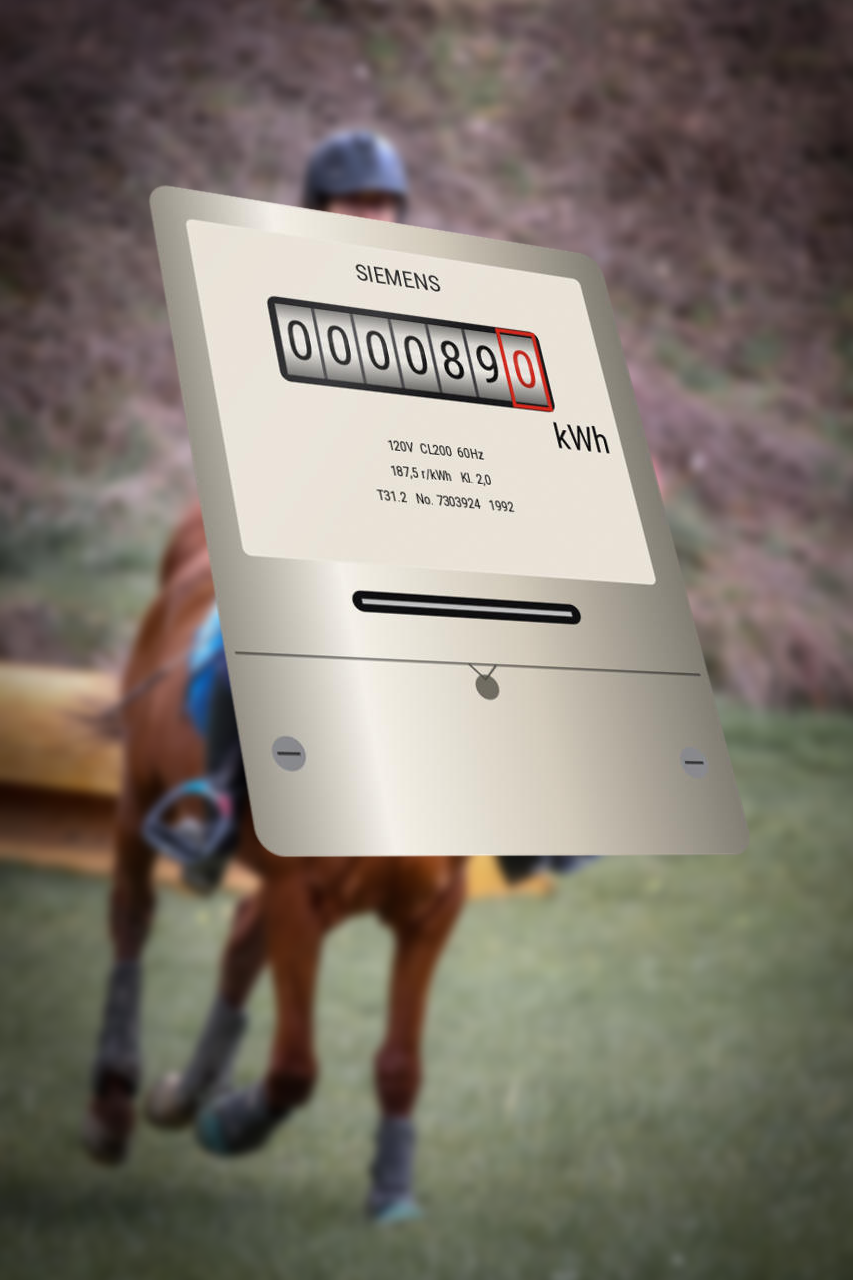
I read 89.0 kWh
